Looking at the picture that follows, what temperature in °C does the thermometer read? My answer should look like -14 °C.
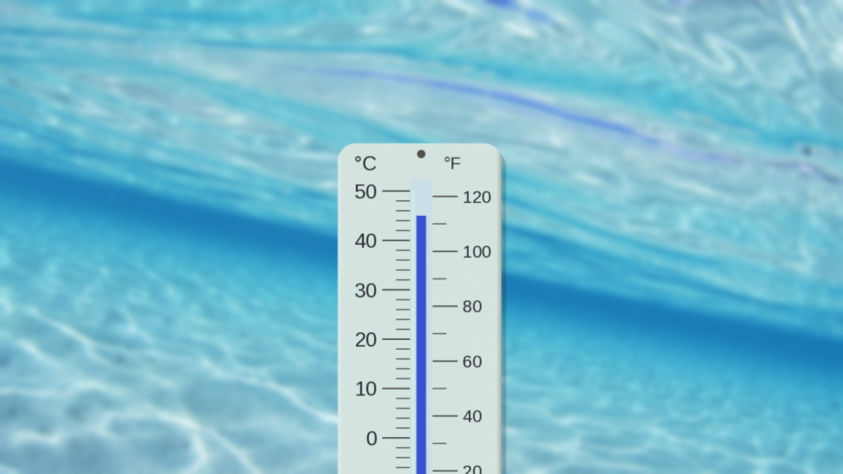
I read 45 °C
